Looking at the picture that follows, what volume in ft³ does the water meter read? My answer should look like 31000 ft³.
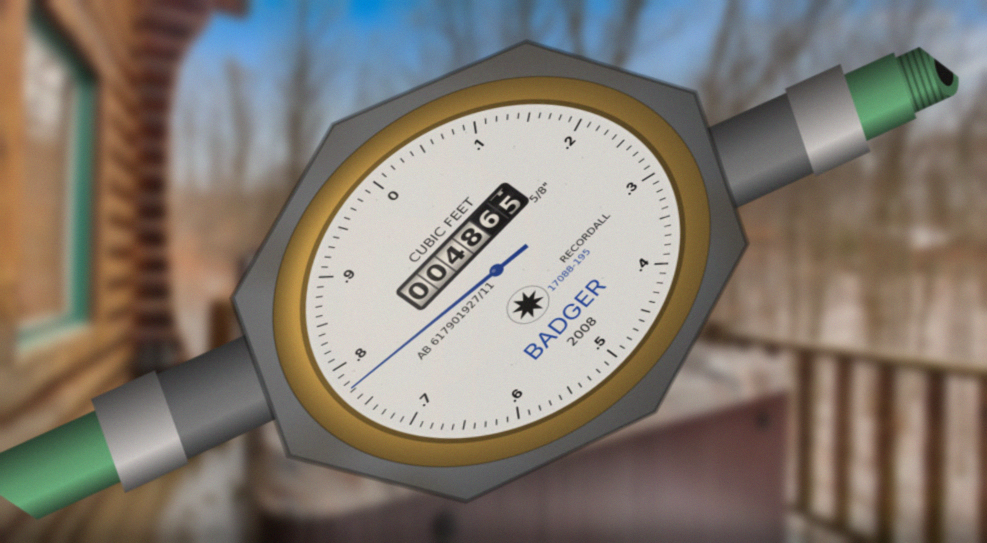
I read 4864.77 ft³
